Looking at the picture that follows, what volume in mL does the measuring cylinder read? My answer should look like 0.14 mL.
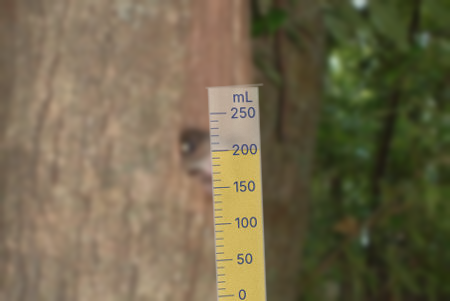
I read 200 mL
